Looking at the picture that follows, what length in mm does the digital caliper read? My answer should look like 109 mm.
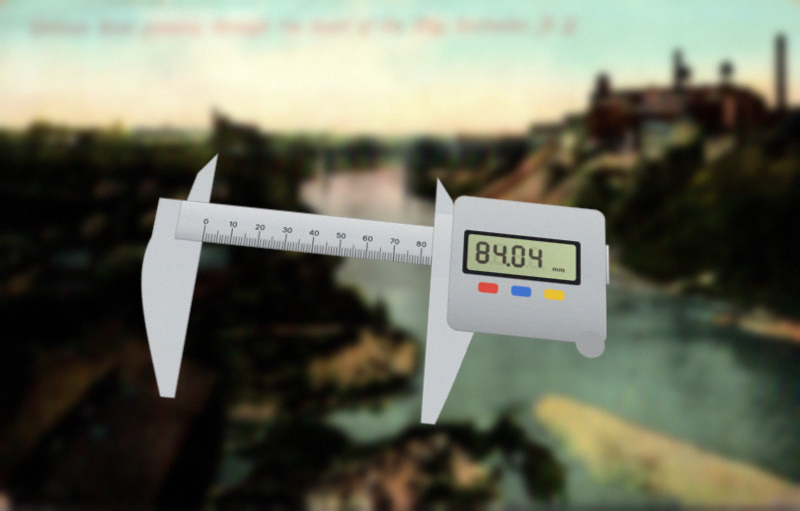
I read 84.04 mm
